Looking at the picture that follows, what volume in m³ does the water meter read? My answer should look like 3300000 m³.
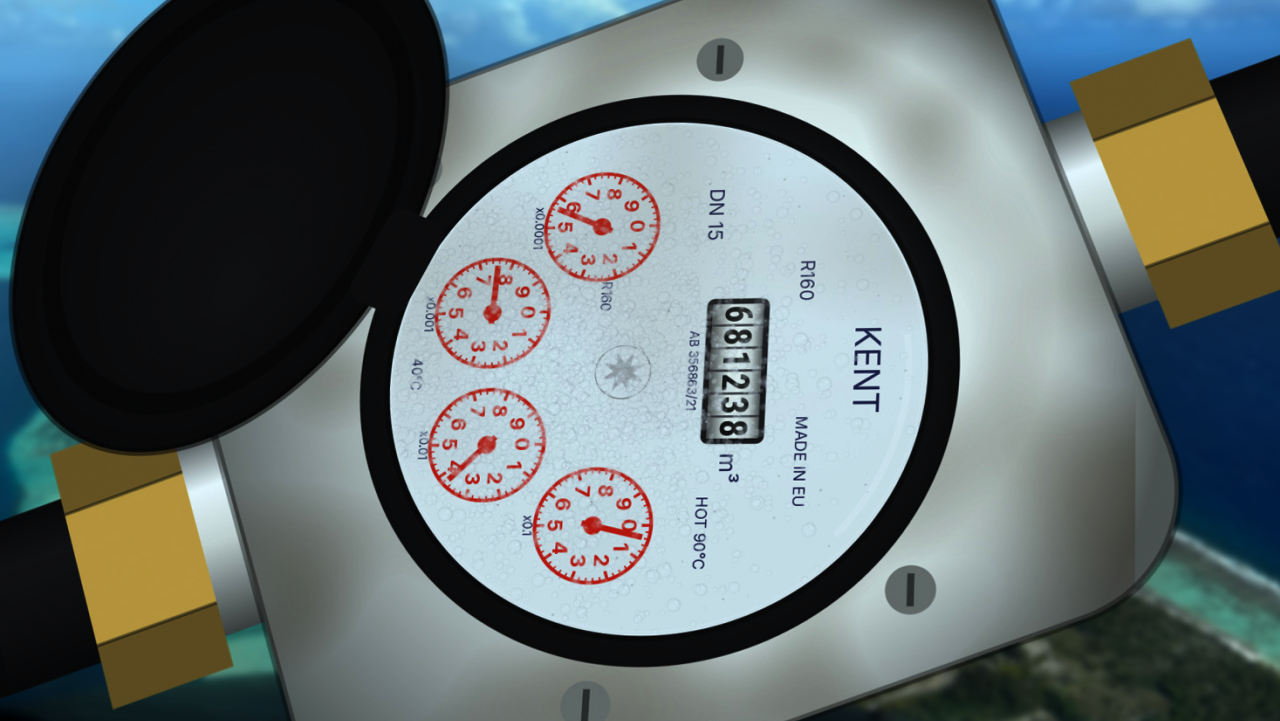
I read 681238.0375 m³
